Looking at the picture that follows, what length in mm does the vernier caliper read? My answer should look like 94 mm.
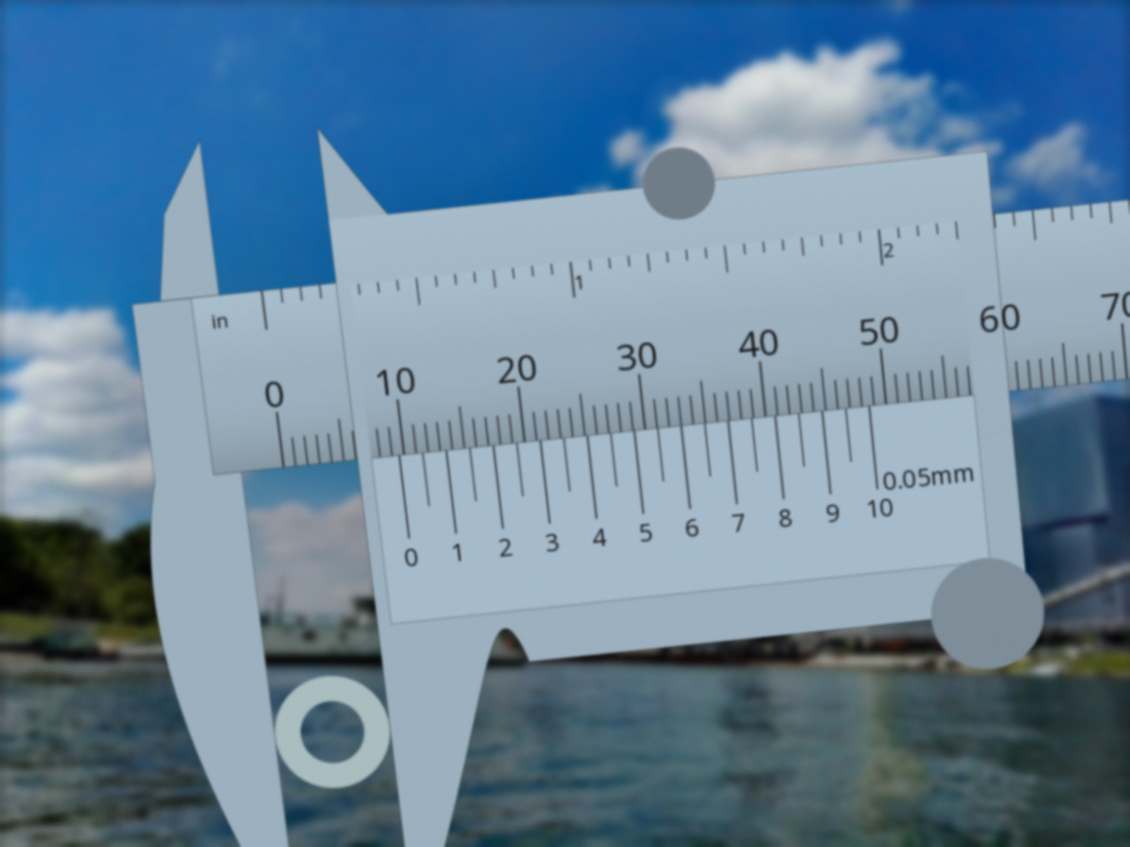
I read 9.6 mm
